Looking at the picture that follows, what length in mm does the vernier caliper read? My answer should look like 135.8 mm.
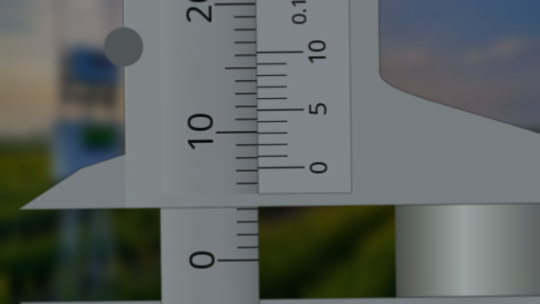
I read 7.2 mm
